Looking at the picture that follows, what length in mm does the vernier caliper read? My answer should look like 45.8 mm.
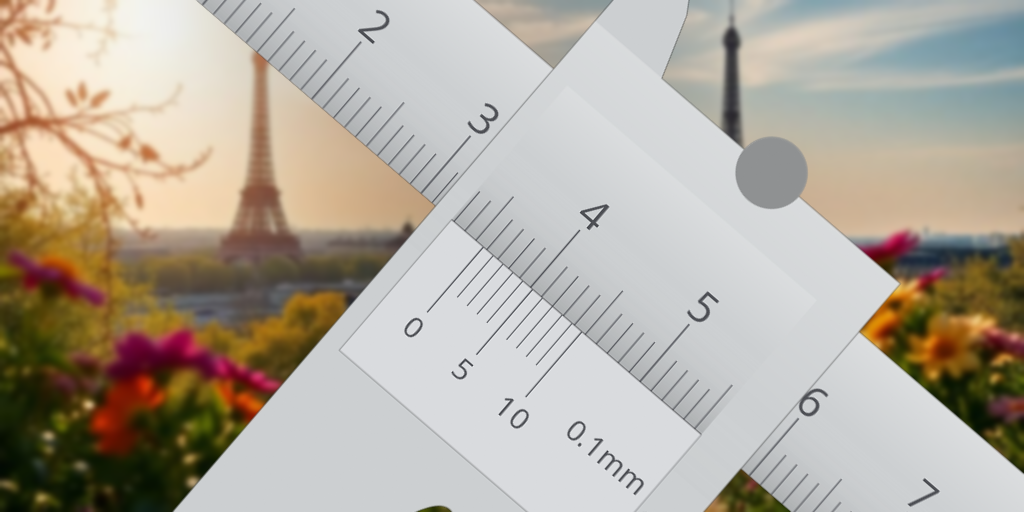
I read 35.7 mm
